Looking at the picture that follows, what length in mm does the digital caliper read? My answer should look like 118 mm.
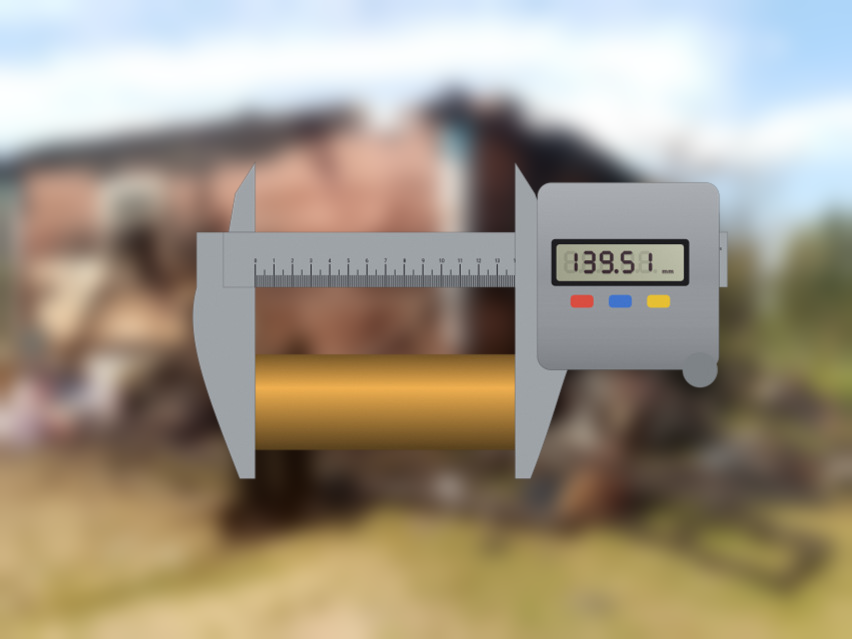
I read 139.51 mm
